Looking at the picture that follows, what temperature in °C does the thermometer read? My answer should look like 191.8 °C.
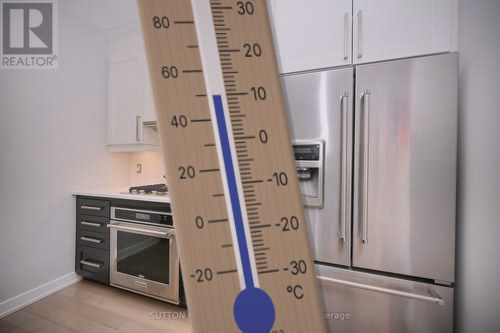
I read 10 °C
